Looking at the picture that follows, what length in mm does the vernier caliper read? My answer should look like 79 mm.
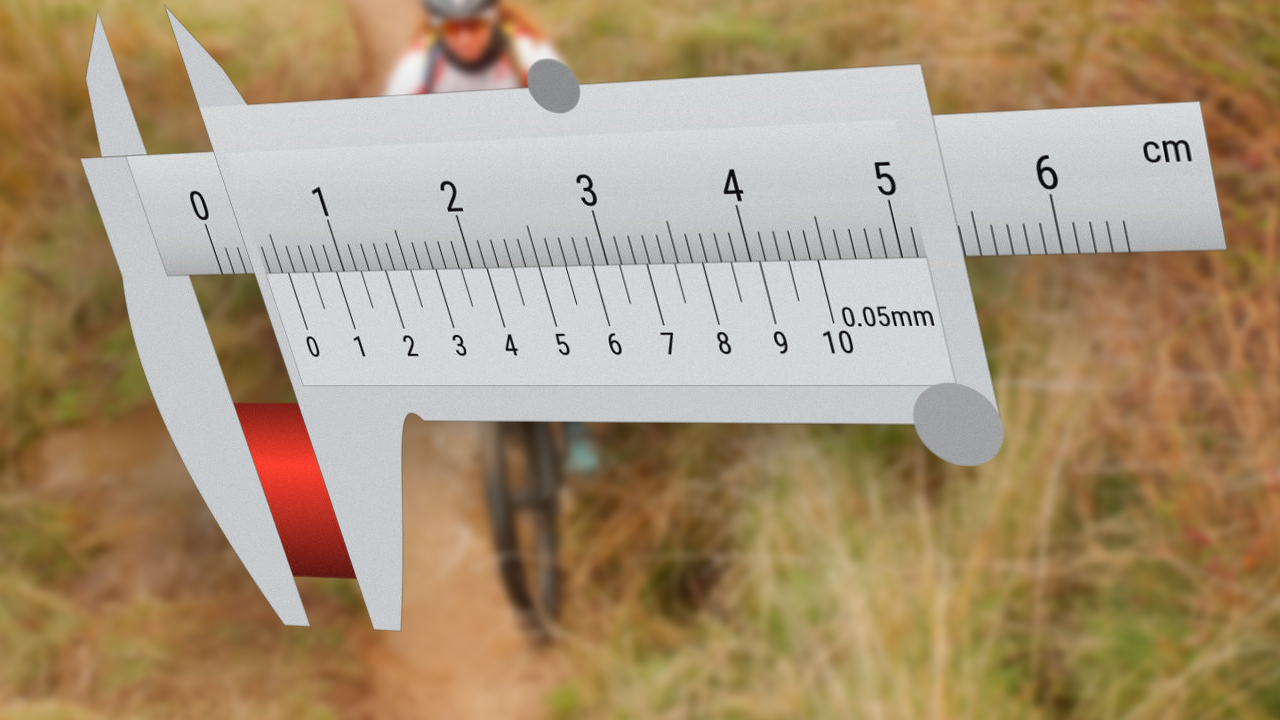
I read 5.5 mm
